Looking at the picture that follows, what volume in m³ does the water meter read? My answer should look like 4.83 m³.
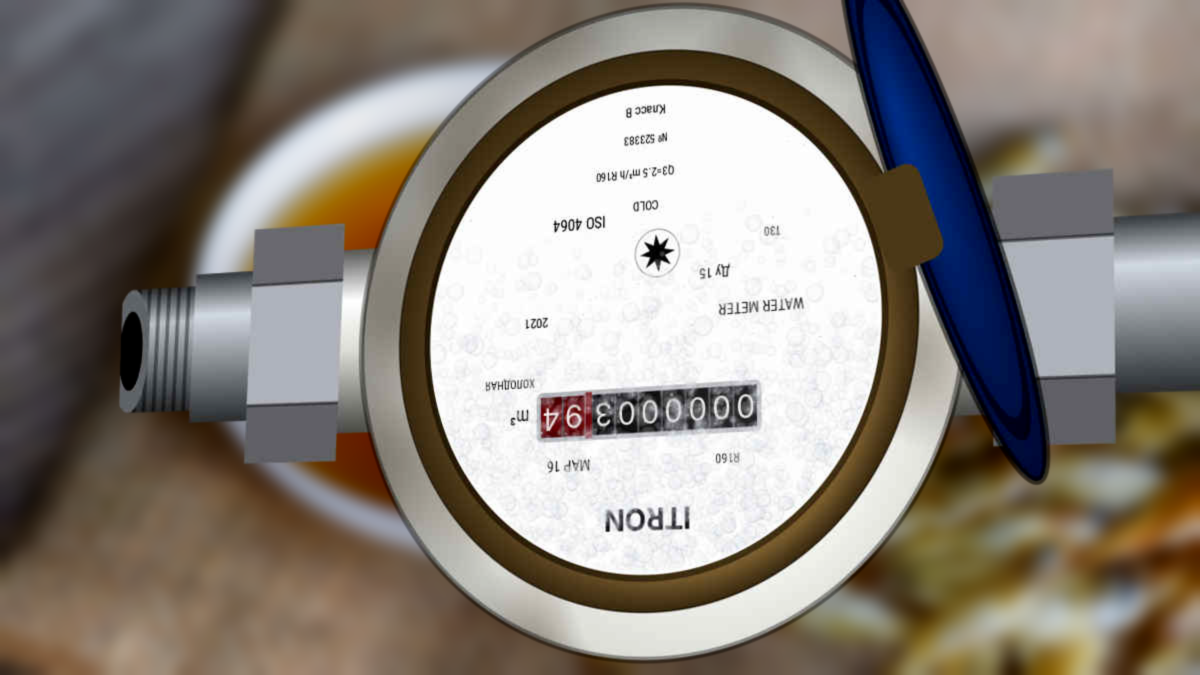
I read 3.94 m³
